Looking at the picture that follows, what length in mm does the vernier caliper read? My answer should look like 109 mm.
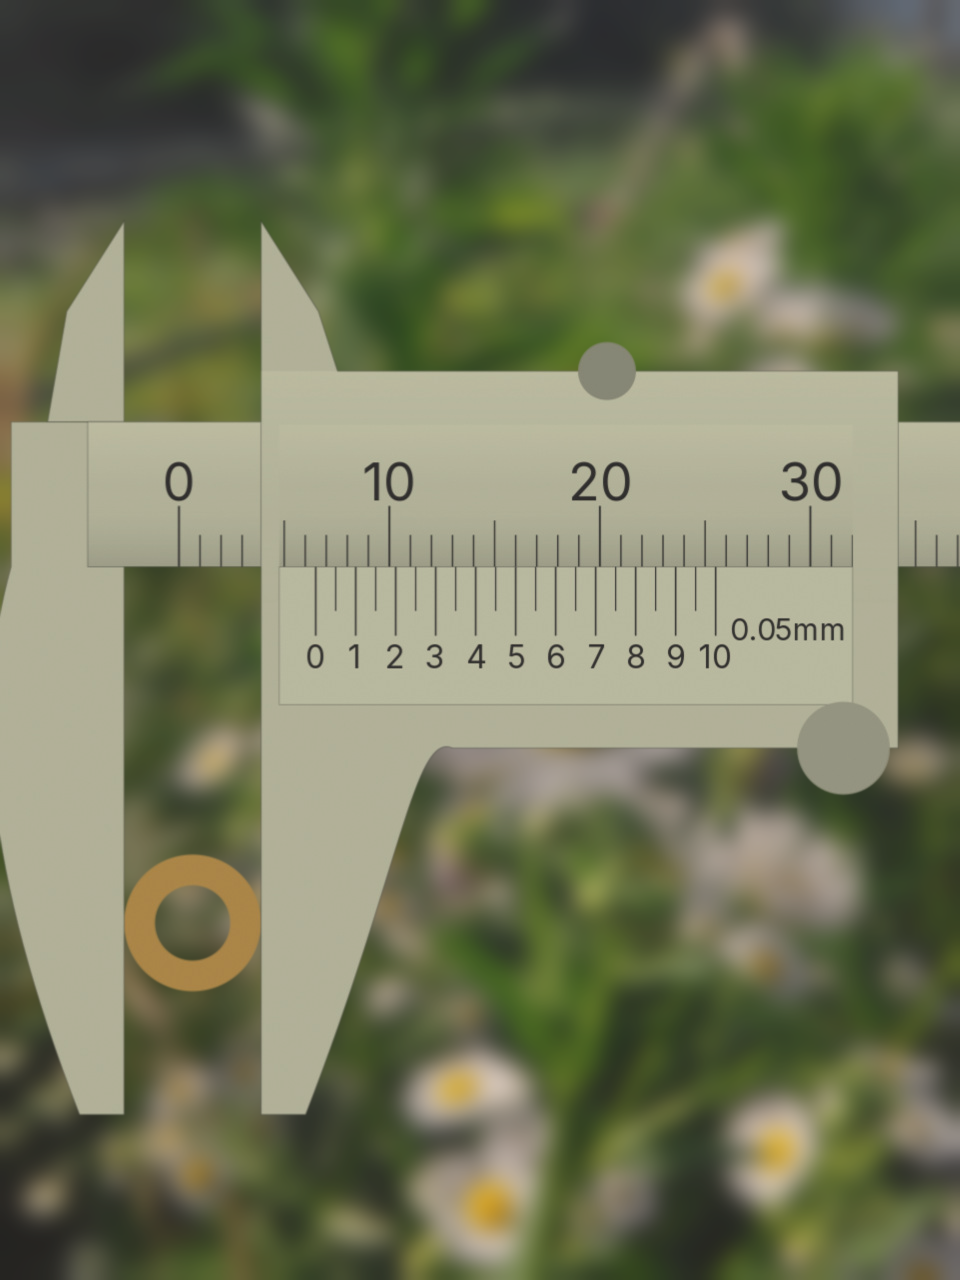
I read 6.5 mm
